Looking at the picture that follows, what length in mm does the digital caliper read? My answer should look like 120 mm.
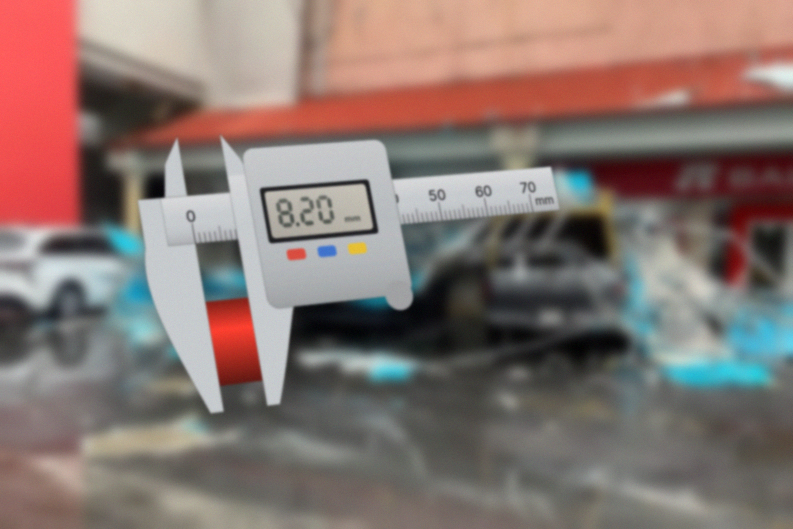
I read 8.20 mm
